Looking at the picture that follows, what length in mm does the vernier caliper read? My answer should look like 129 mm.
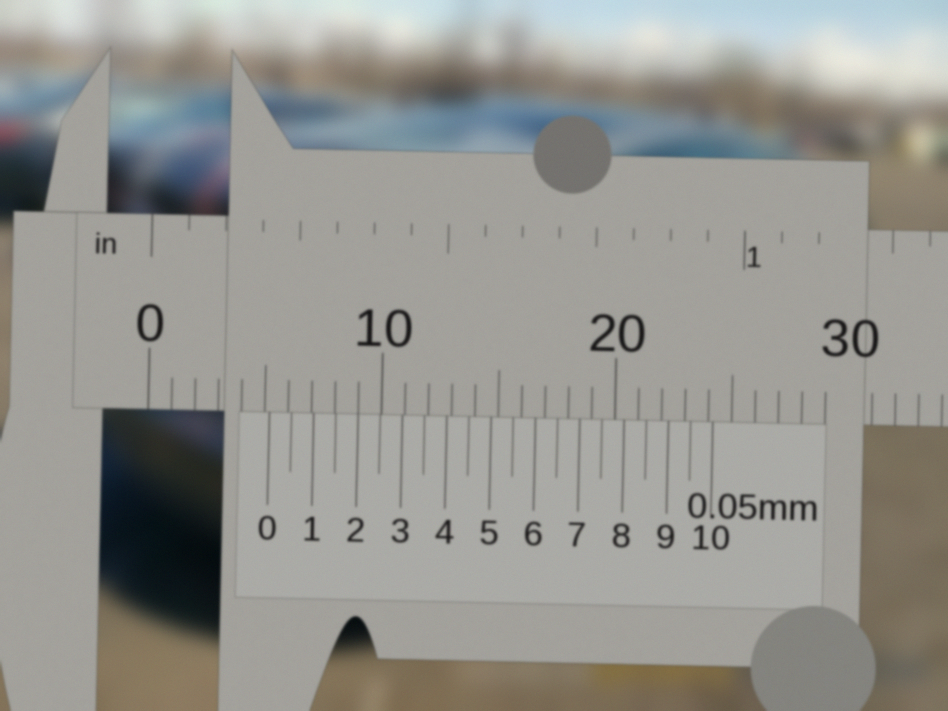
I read 5.2 mm
